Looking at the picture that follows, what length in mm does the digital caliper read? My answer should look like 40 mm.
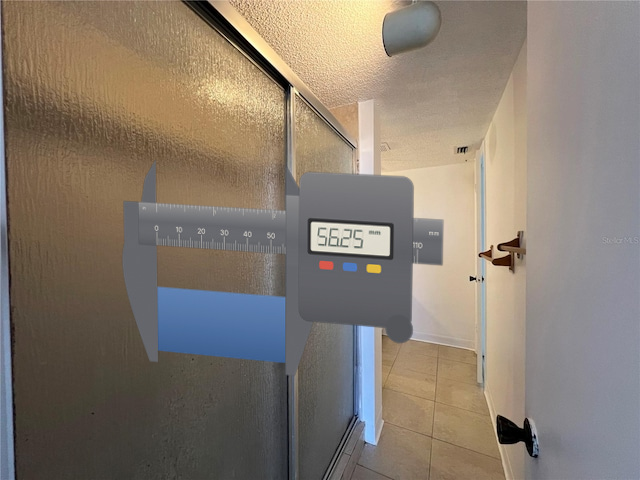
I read 56.25 mm
